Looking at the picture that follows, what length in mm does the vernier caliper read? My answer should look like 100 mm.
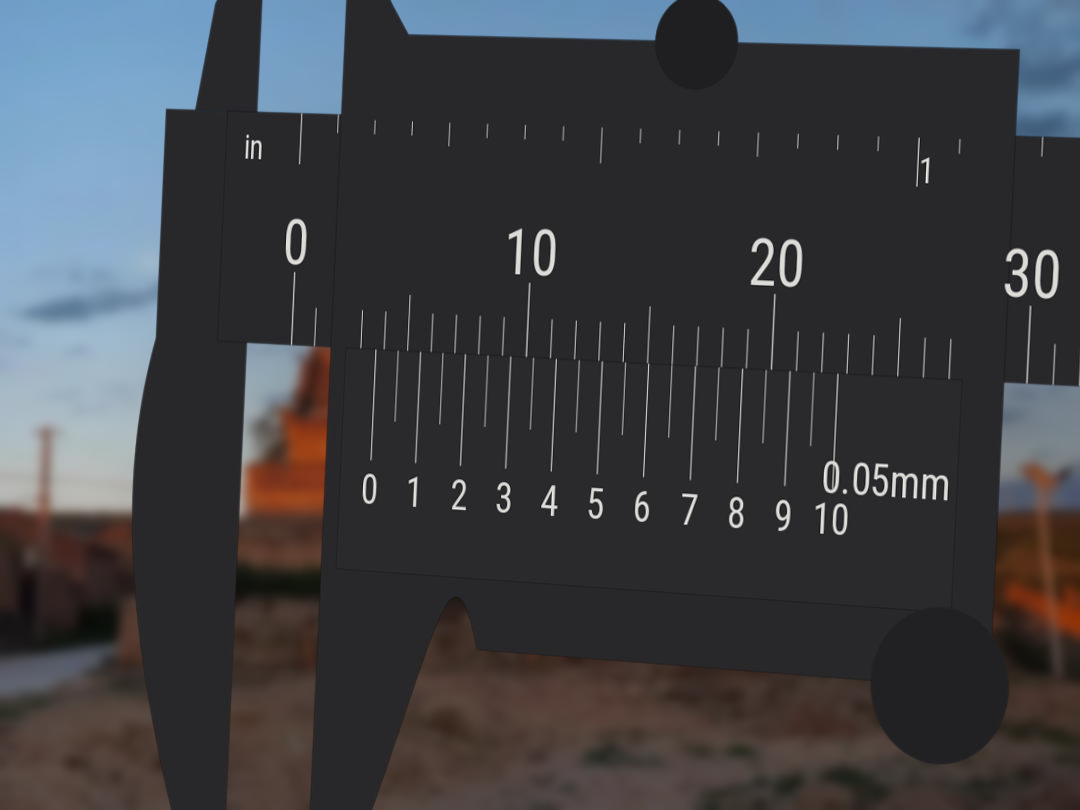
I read 3.65 mm
